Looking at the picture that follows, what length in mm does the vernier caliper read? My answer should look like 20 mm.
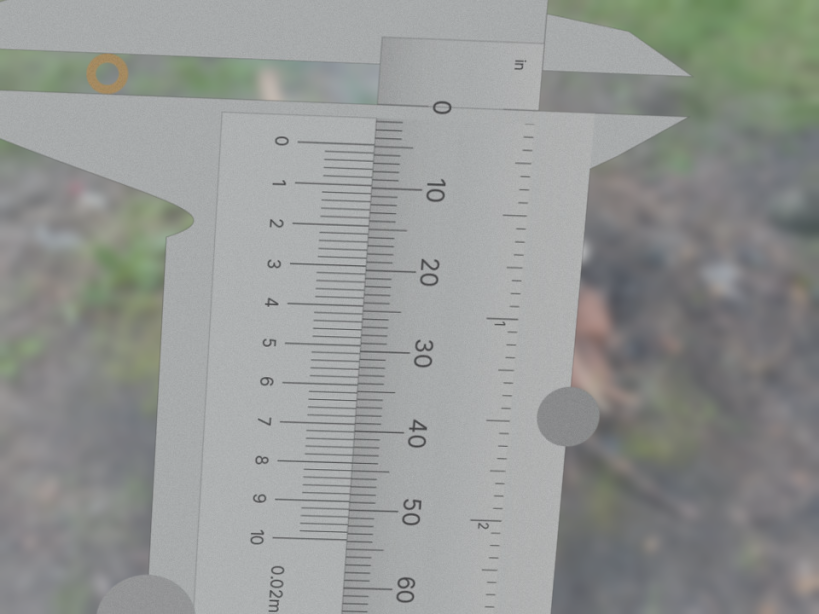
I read 4.8 mm
